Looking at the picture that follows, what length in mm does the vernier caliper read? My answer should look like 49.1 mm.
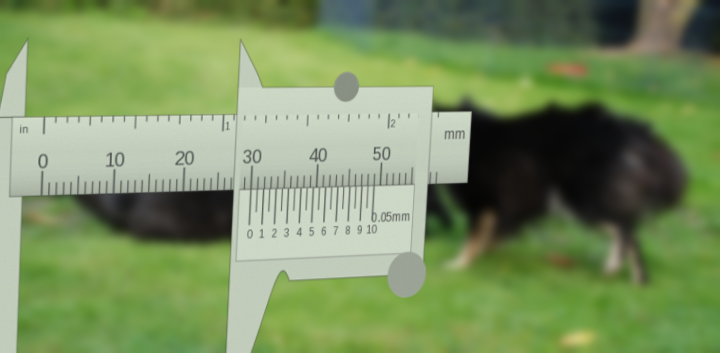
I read 30.0 mm
